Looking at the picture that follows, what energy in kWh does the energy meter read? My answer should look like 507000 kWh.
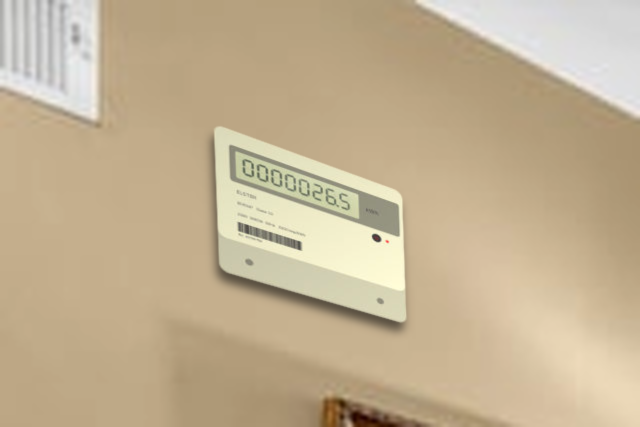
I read 26.5 kWh
